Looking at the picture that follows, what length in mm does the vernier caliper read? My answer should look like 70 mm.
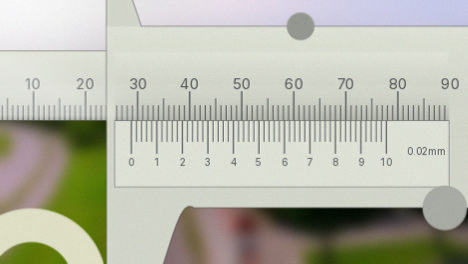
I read 28.8 mm
